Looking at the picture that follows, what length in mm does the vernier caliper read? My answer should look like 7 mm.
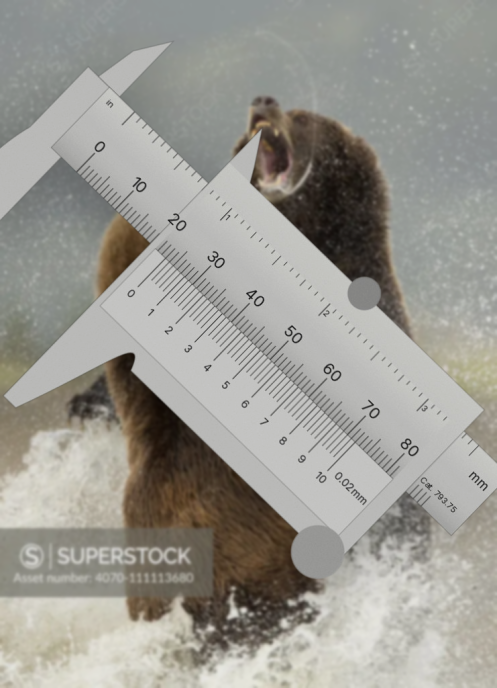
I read 23.0 mm
